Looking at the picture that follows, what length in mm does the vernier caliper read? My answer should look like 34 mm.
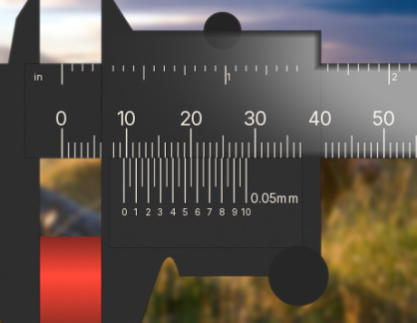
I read 9.6 mm
